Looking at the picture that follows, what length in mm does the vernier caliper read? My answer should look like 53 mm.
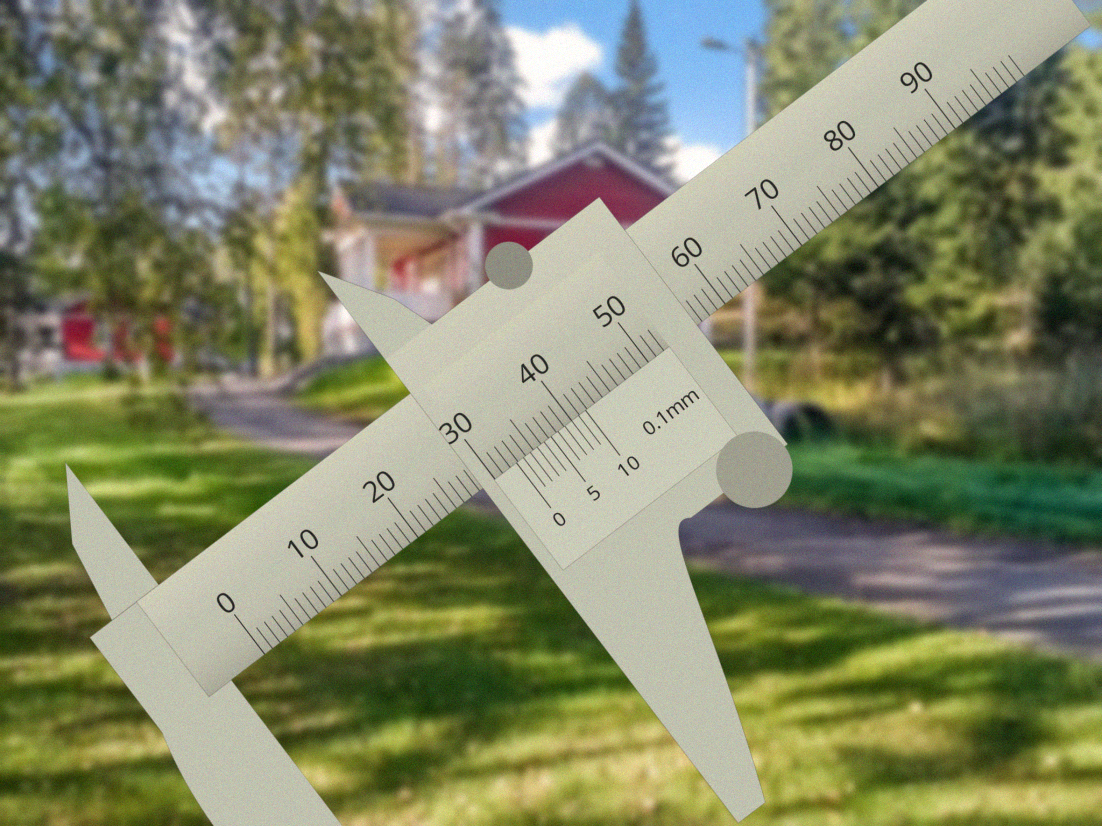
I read 32.8 mm
